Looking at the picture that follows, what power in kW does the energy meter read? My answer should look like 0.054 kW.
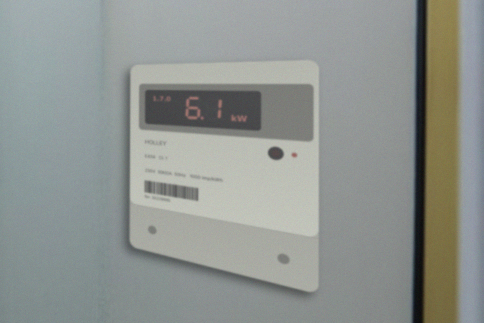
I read 6.1 kW
